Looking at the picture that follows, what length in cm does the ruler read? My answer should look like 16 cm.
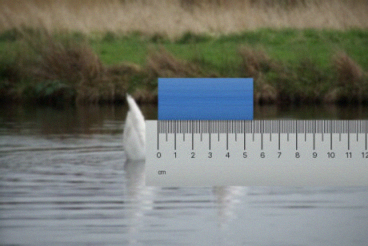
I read 5.5 cm
